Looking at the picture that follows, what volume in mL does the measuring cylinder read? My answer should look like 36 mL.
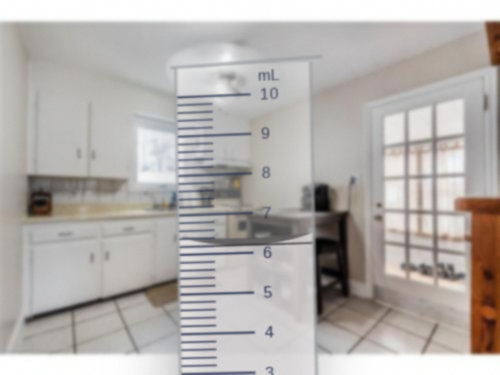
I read 6.2 mL
